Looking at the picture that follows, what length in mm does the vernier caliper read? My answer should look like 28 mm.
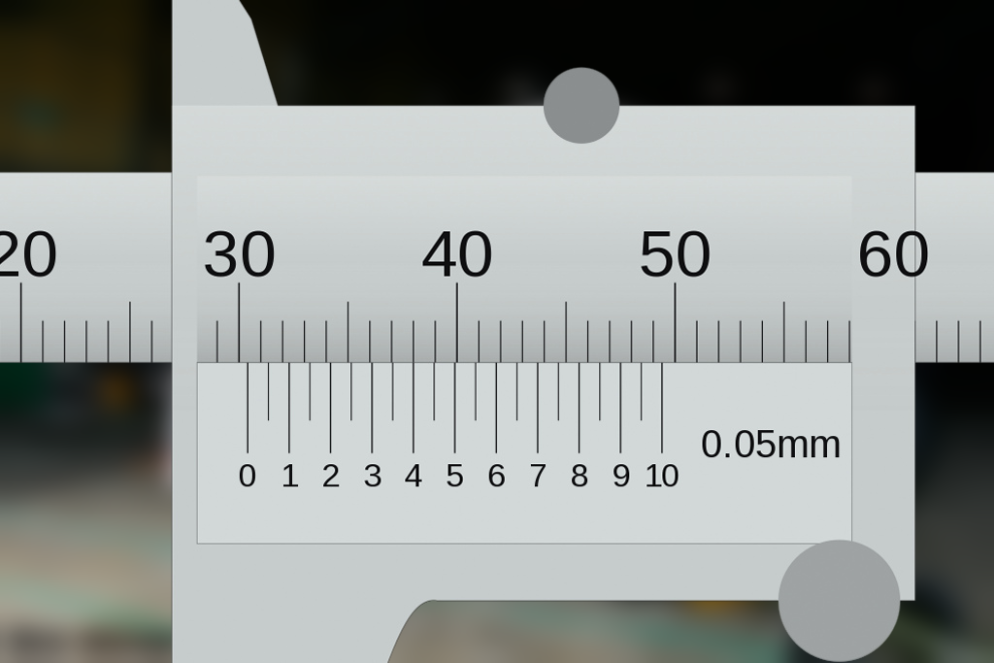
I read 30.40 mm
